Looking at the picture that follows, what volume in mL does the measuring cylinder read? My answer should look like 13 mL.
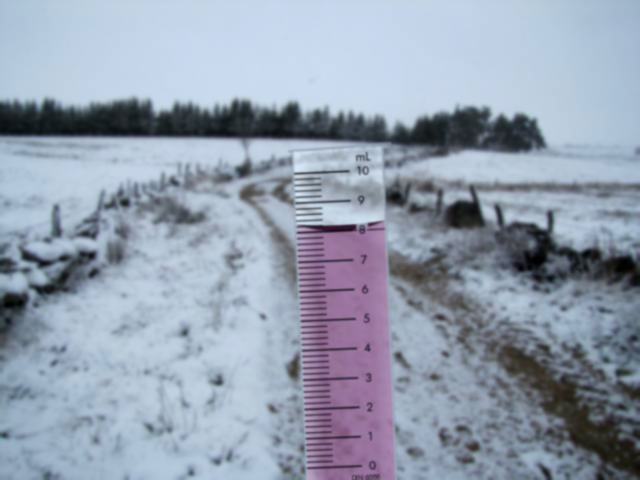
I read 8 mL
